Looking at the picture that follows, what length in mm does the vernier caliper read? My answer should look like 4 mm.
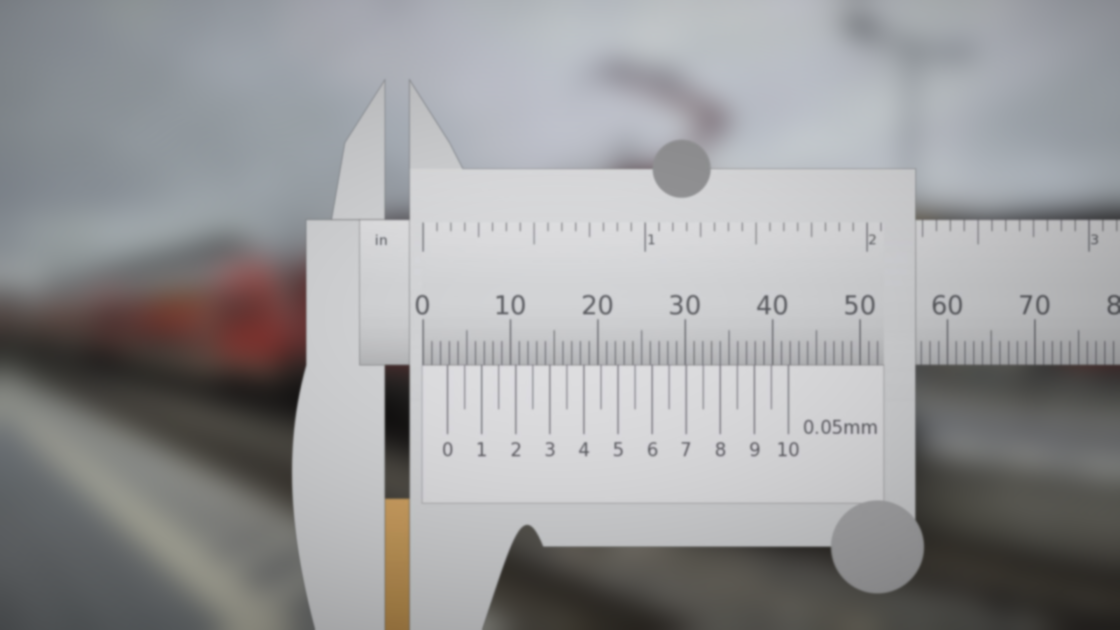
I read 2.8 mm
